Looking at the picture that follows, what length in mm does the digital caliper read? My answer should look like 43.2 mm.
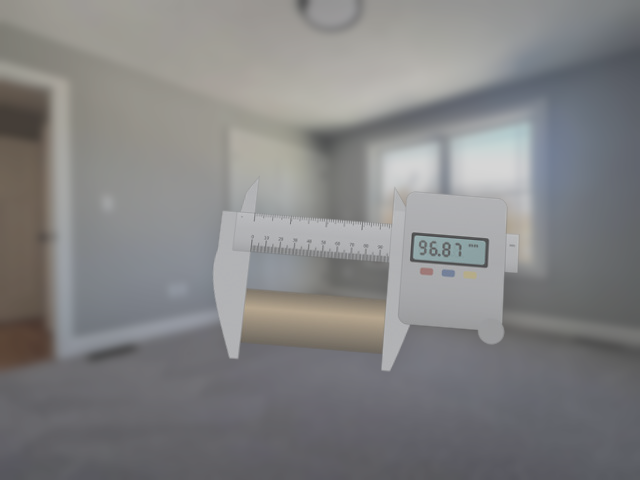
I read 96.87 mm
